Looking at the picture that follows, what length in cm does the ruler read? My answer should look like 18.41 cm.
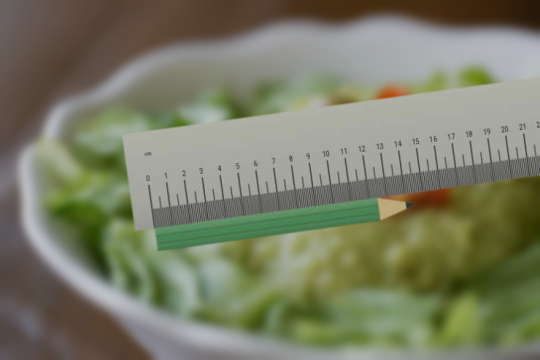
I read 14.5 cm
